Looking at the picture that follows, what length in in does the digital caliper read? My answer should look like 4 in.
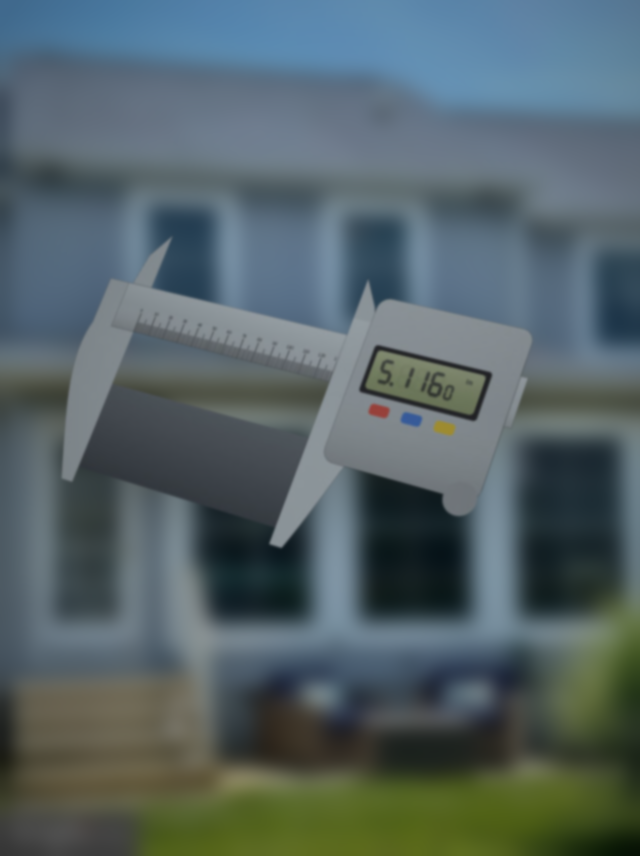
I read 5.1160 in
